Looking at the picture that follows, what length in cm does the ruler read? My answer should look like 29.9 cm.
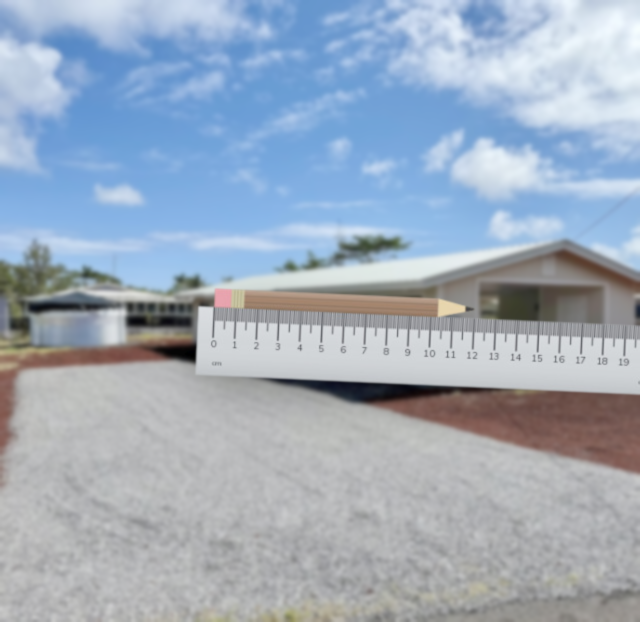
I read 12 cm
